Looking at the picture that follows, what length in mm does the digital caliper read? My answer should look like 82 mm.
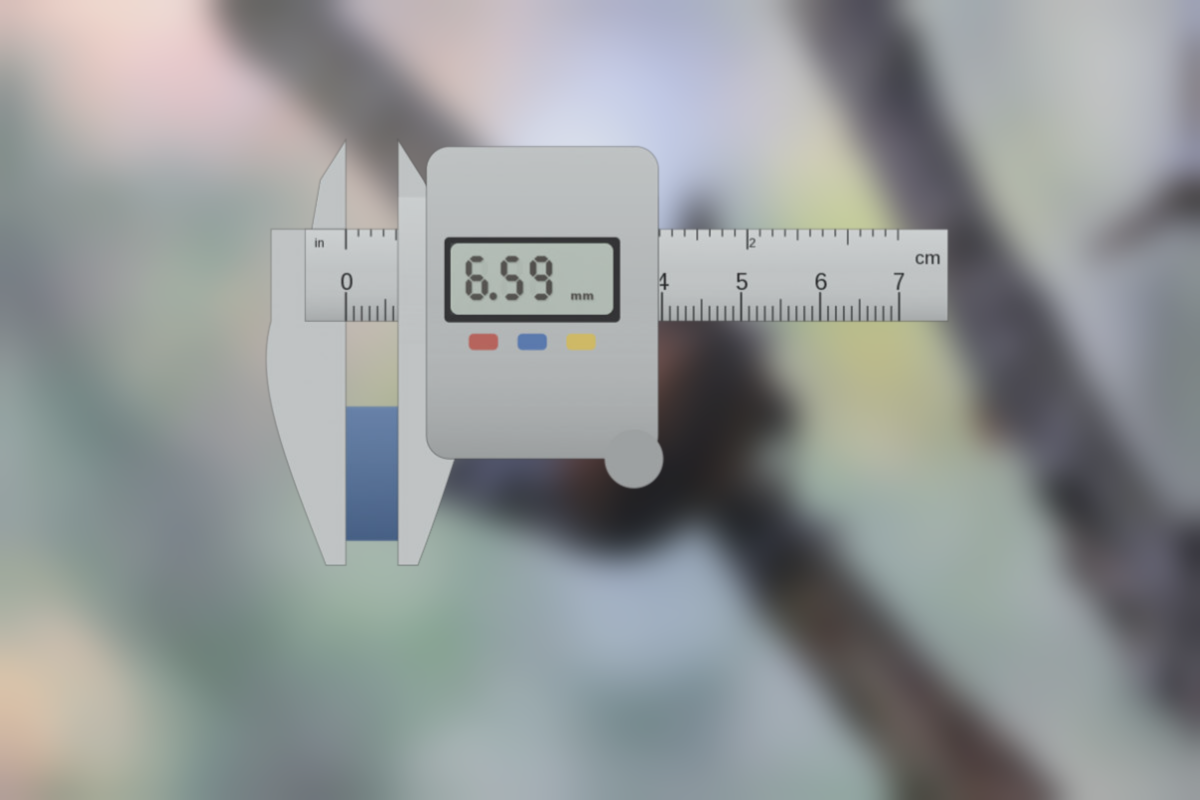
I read 6.59 mm
